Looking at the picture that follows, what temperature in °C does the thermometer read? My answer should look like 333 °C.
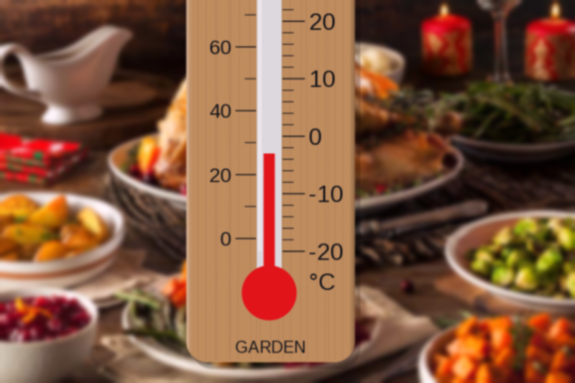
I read -3 °C
